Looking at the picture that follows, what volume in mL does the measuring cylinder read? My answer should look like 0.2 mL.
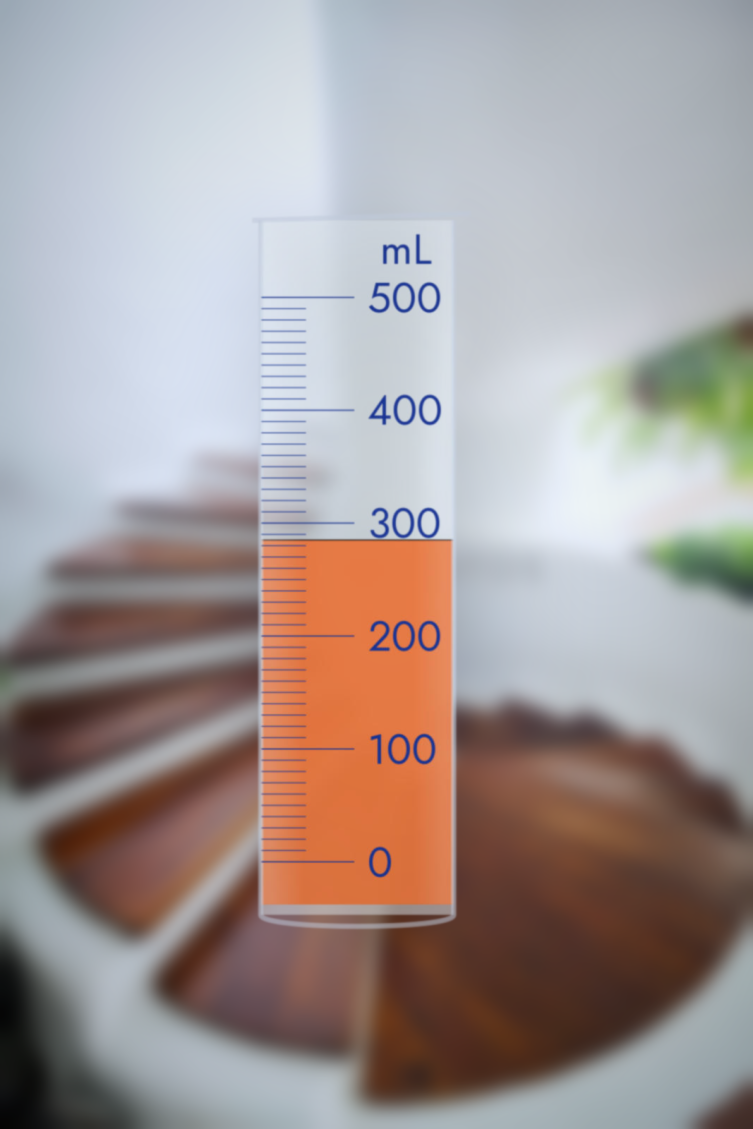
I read 285 mL
